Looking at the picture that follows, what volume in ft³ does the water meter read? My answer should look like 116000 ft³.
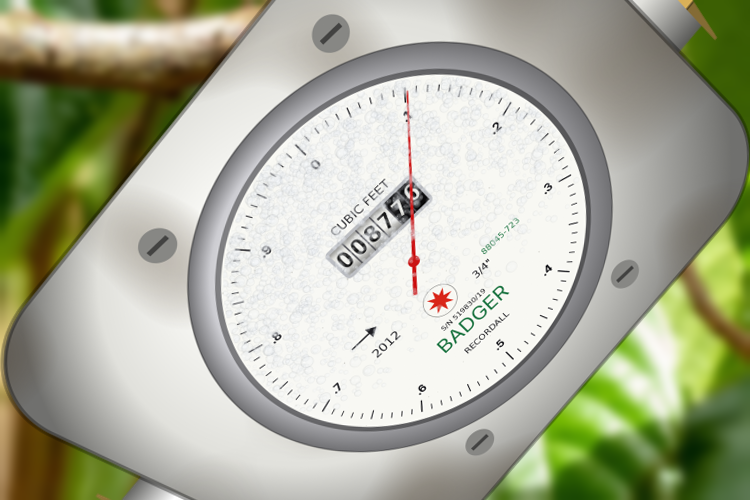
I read 8776.10 ft³
